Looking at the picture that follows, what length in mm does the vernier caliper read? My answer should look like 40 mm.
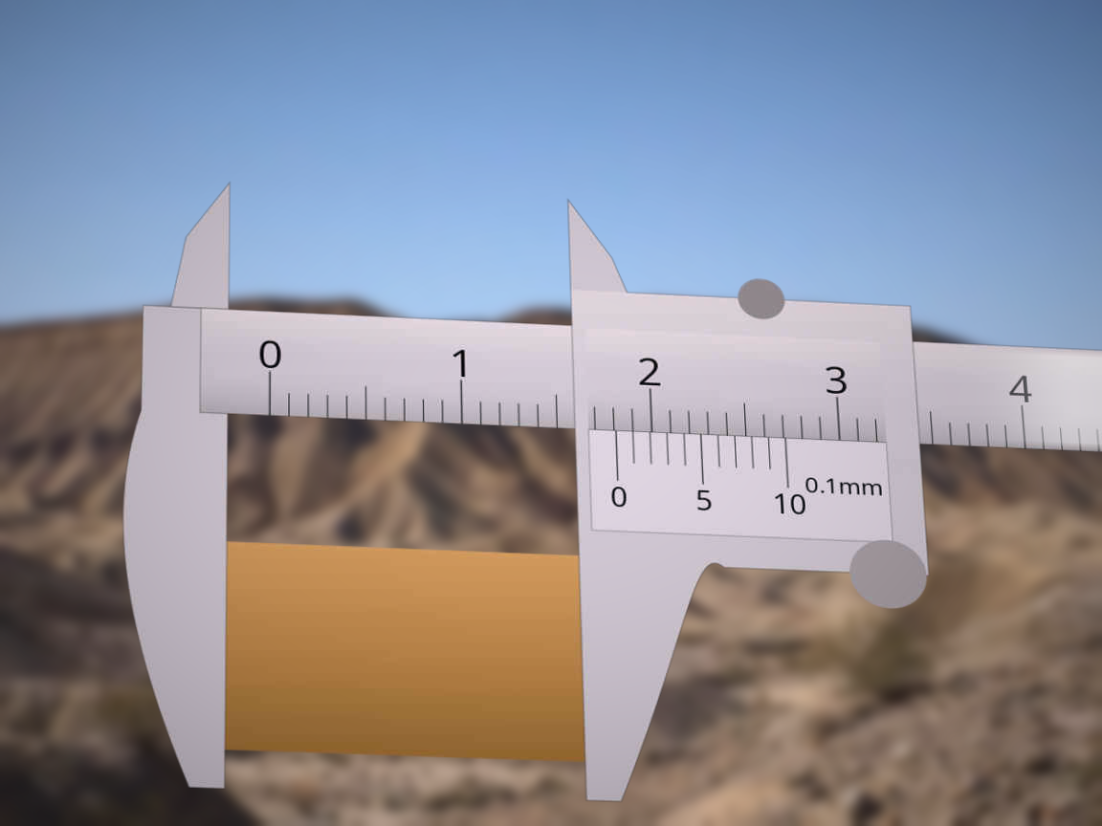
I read 18.1 mm
